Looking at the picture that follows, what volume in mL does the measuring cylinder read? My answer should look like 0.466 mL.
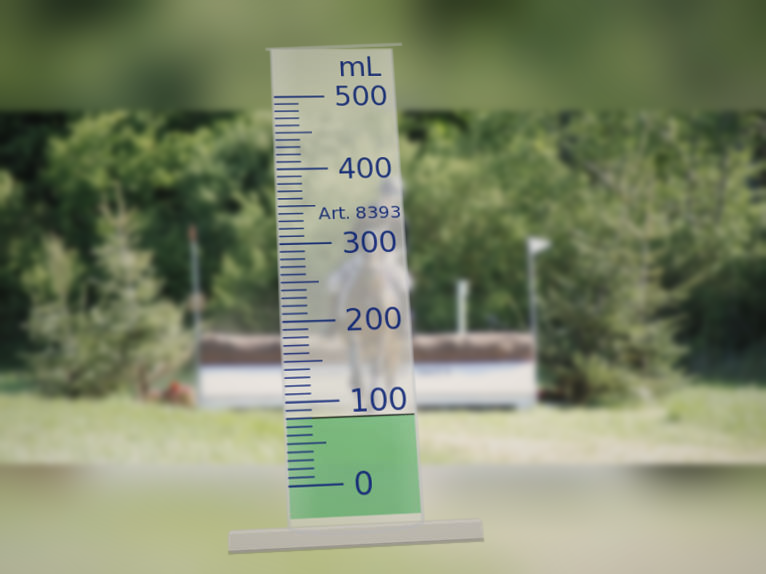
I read 80 mL
